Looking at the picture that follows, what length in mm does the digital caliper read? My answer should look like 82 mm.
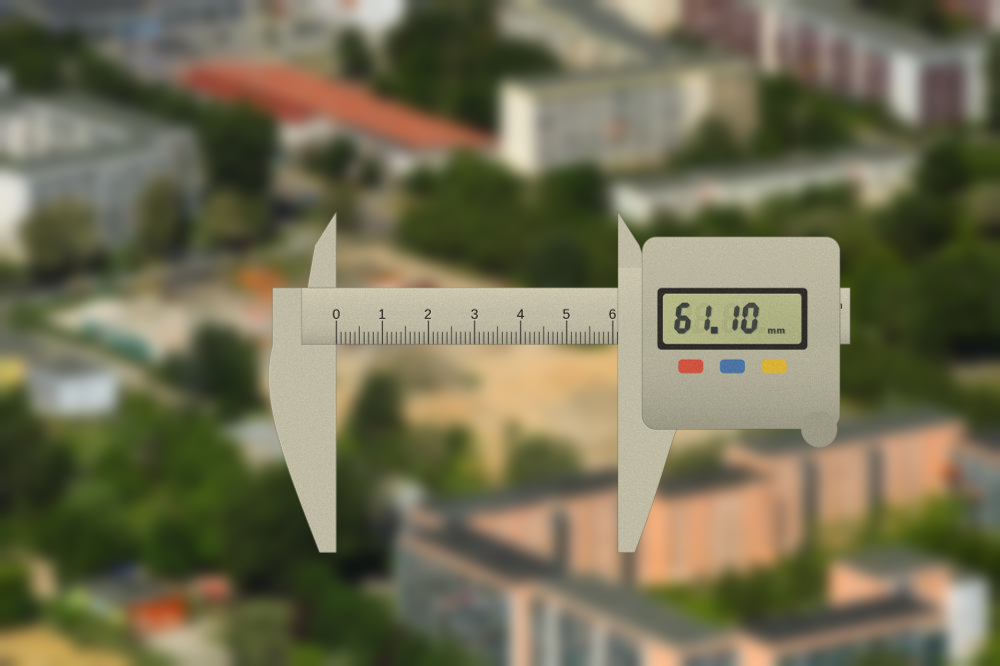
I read 61.10 mm
